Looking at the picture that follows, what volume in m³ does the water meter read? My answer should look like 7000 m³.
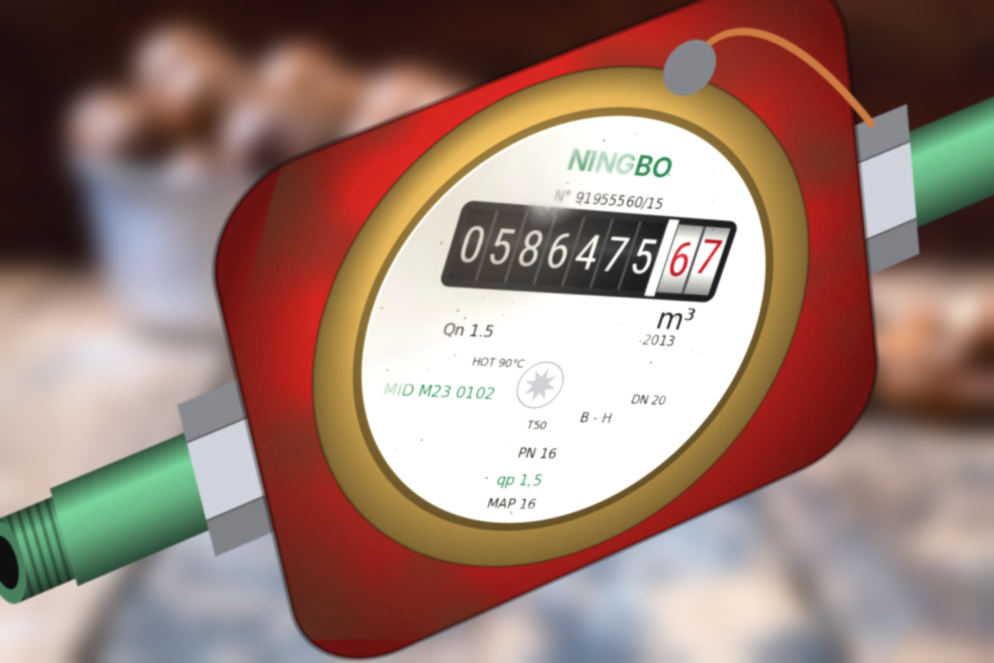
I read 586475.67 m³
